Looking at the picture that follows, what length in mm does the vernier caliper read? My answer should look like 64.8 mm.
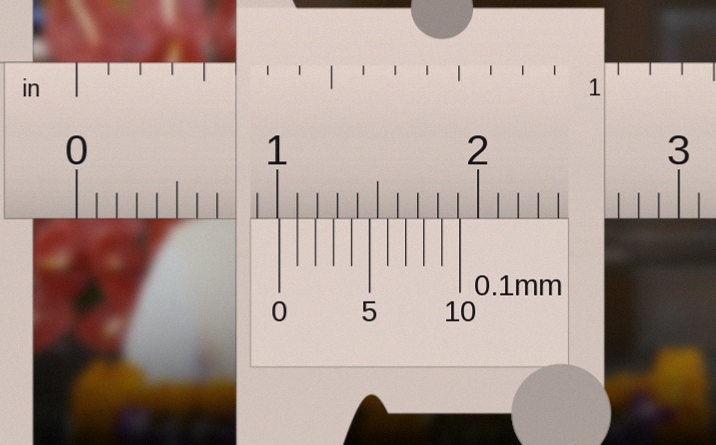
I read 10.1 mm
